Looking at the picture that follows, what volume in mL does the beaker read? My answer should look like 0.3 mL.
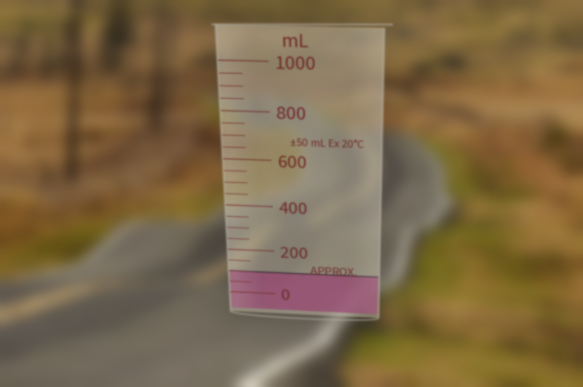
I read 100 mL
